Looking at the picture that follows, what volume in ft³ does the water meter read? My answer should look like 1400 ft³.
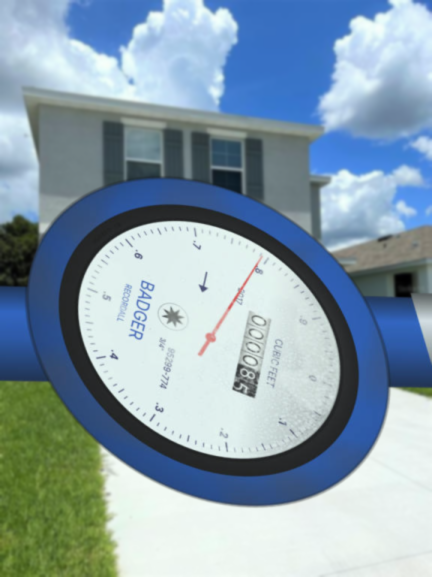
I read 84.79 ft³
